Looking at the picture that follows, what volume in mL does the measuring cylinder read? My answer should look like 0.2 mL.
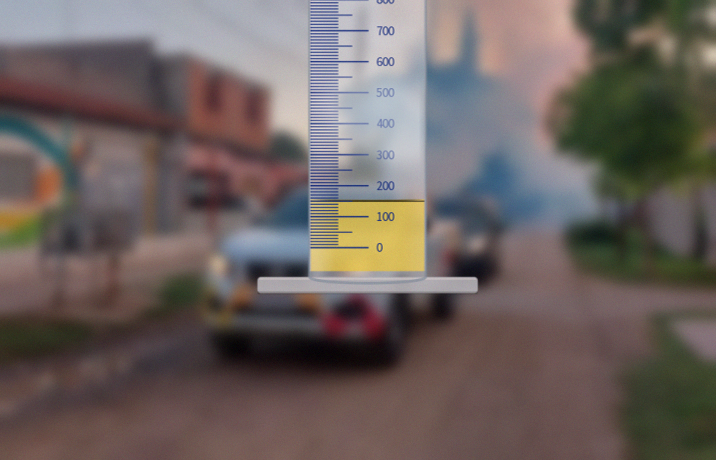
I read 150 mL
